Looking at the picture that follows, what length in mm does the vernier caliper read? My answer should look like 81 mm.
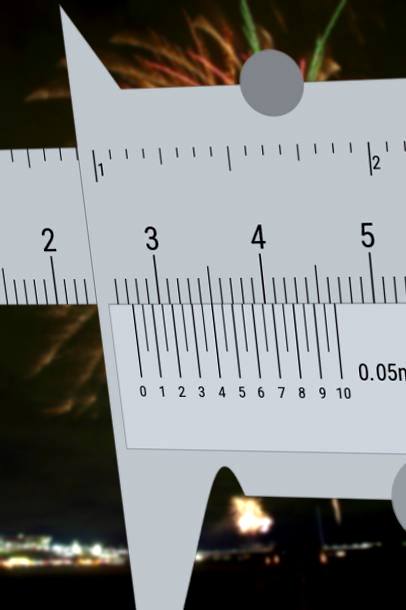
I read 27.4 mm
